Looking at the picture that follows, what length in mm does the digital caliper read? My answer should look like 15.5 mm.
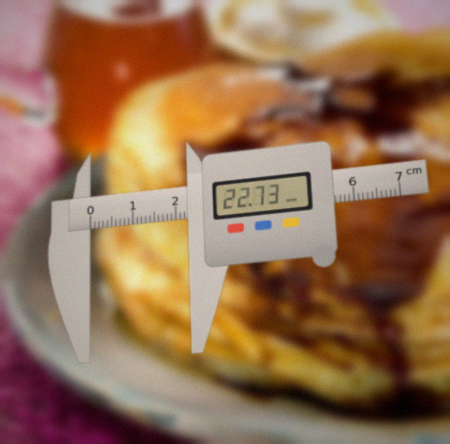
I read 22.73 mm
